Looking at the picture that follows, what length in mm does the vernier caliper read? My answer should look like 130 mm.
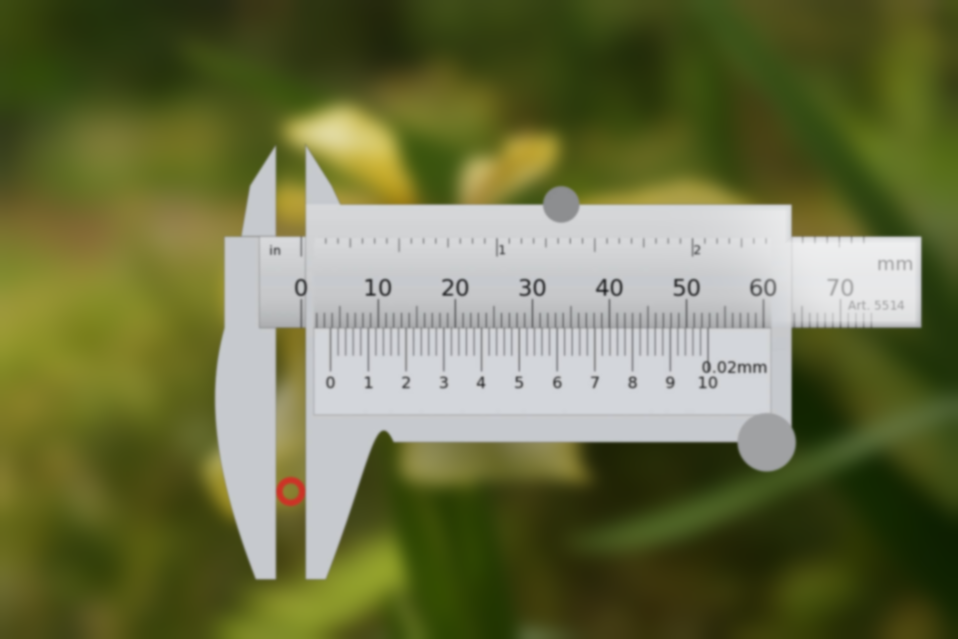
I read 3.8 mm
